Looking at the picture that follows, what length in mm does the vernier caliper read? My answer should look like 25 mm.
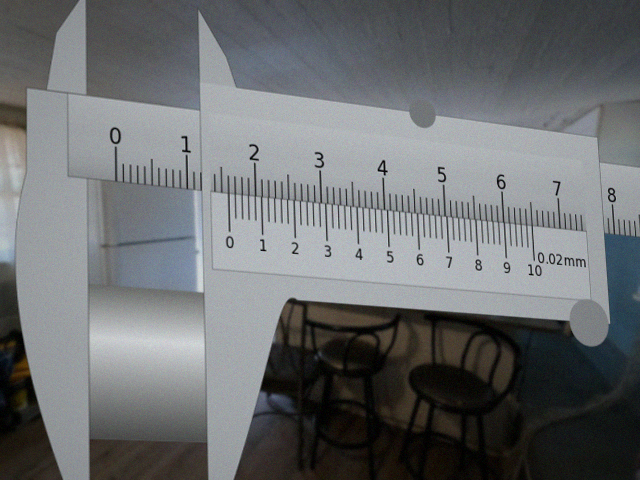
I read 16.0 mm
